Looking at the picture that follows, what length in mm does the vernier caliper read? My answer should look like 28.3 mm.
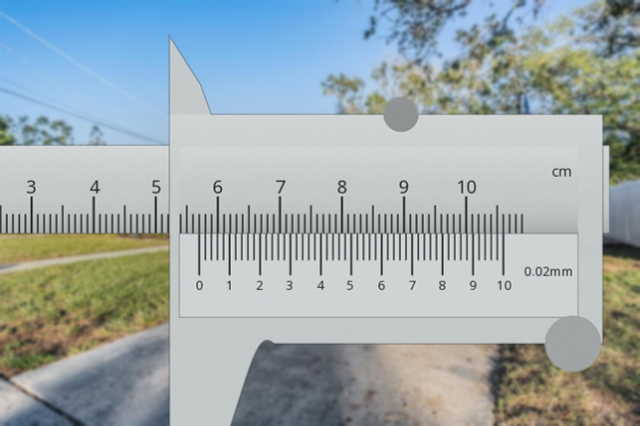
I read 57.0 mm
